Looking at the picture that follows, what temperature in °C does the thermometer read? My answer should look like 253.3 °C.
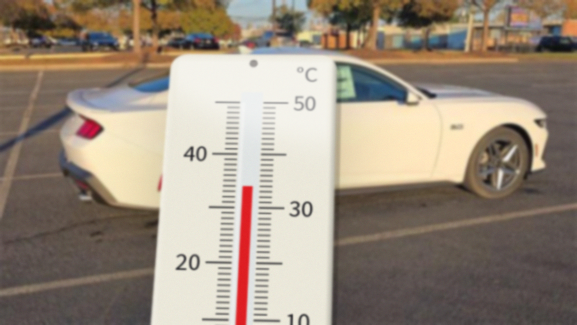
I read 34 °C
